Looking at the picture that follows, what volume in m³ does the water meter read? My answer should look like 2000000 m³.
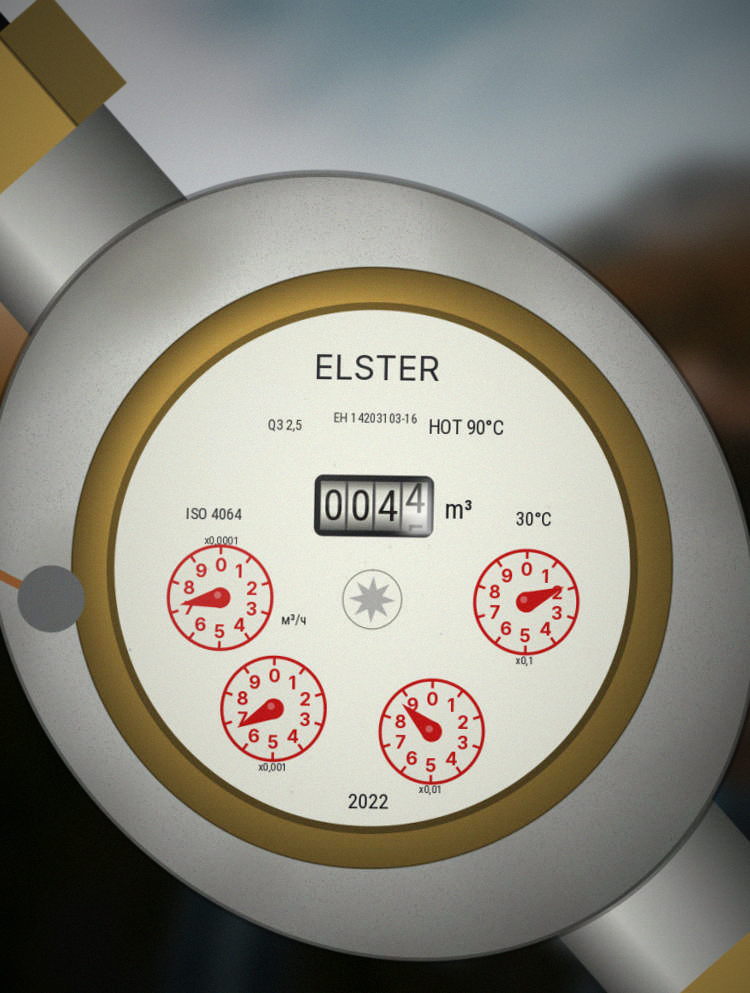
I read 44.1867 m³
